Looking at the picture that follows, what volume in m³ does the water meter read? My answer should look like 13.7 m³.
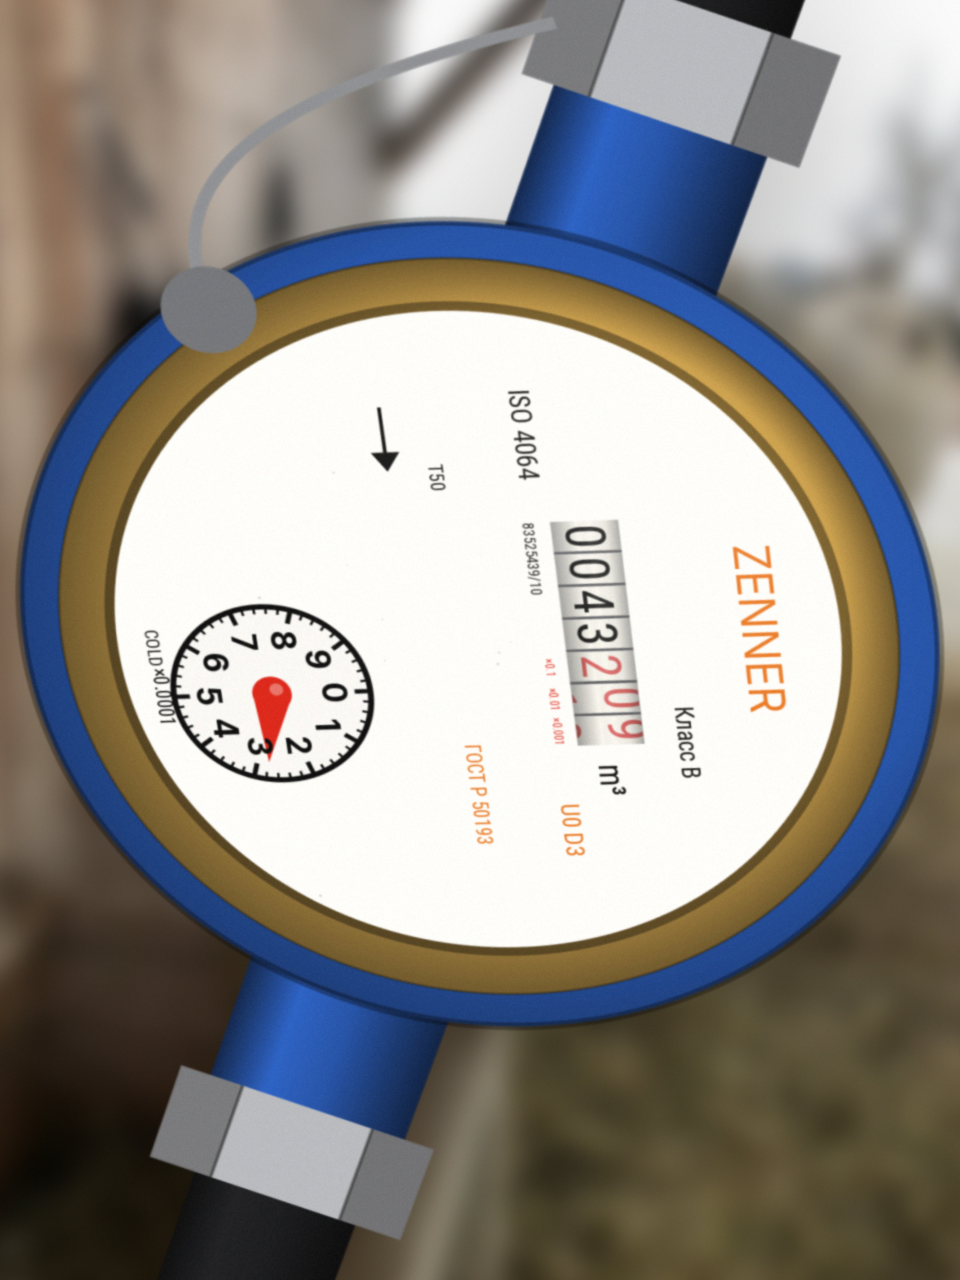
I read 43.2092 m³
